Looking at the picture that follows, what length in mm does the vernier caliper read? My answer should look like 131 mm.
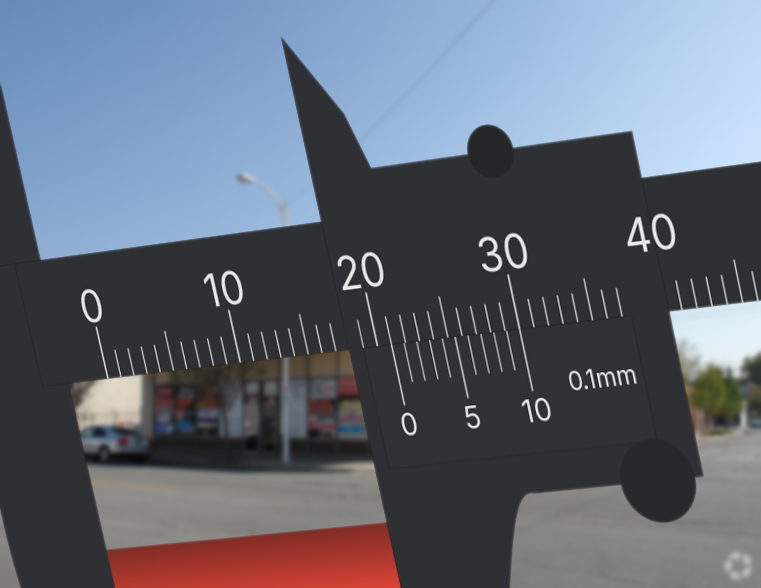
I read 21.0 mm
